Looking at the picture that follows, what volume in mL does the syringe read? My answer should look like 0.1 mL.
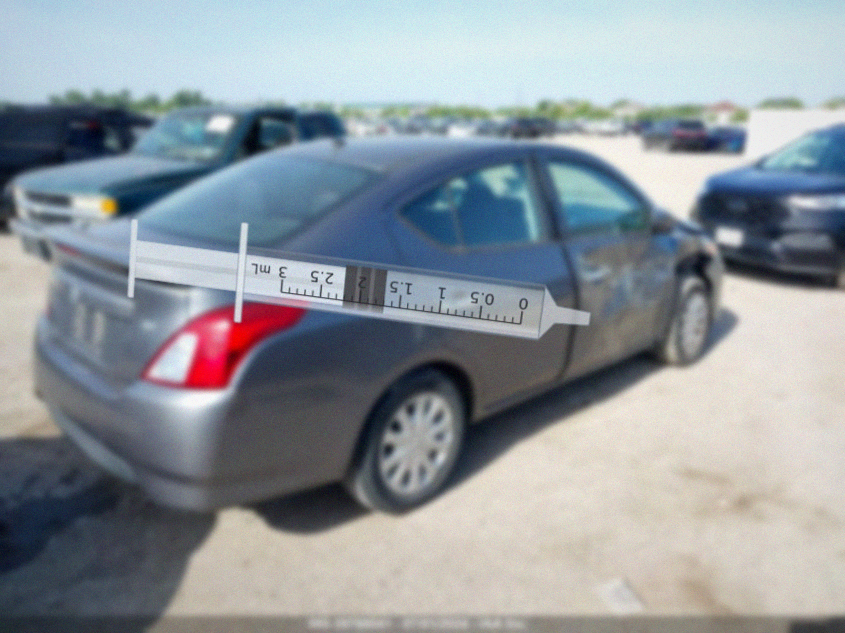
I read 1.7 mL
